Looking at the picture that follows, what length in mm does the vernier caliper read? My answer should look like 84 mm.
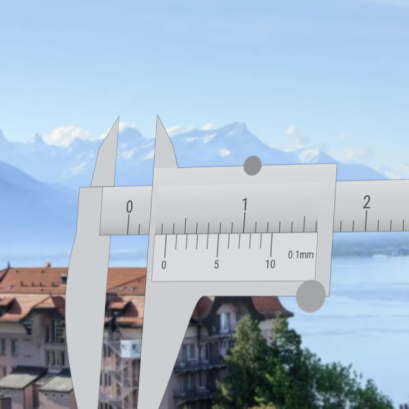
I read 3.4 mm
